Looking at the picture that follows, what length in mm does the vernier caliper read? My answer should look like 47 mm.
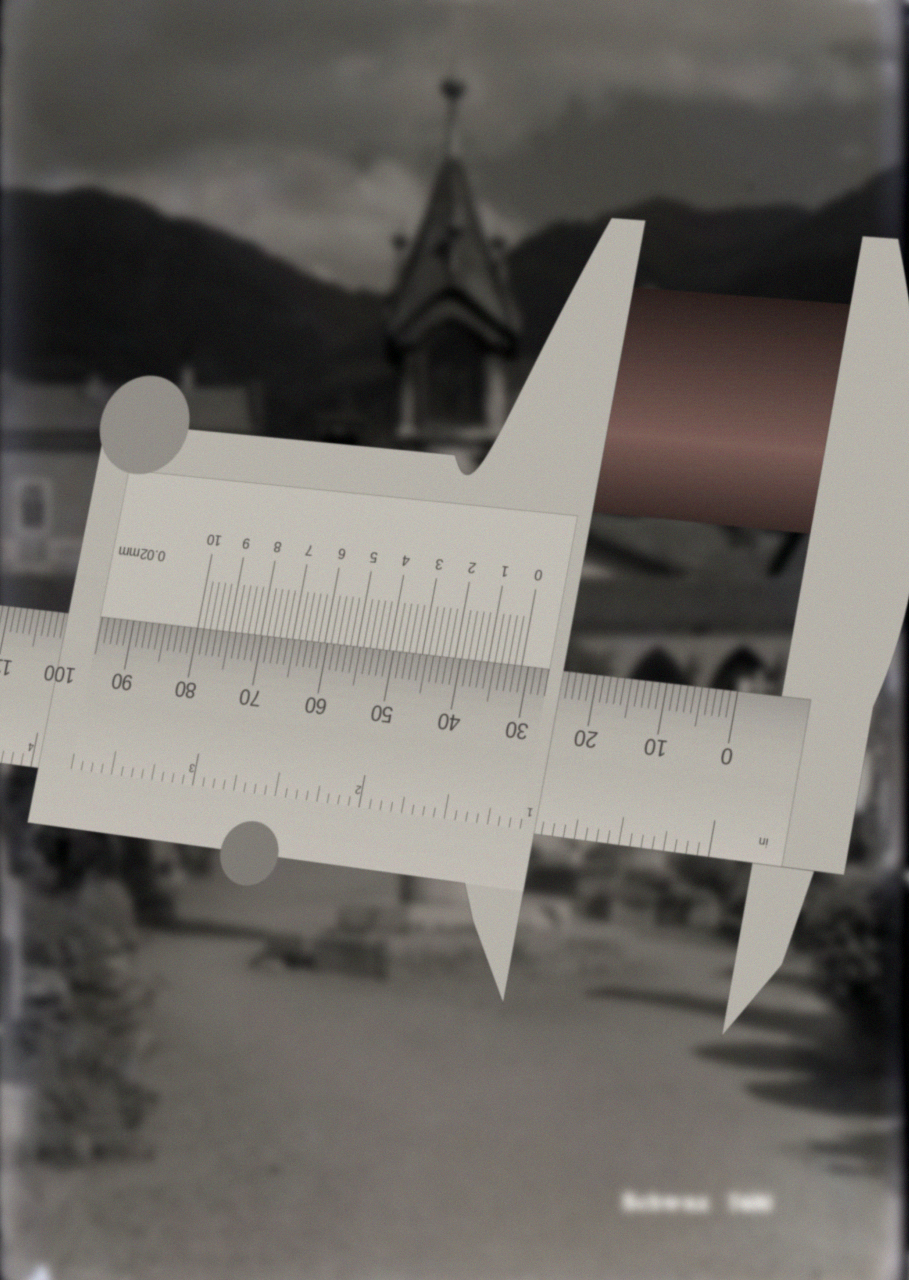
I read 31.0 mm
